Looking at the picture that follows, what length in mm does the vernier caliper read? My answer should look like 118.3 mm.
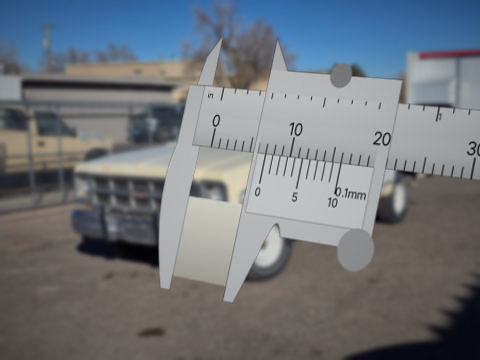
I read 7.0 mm
